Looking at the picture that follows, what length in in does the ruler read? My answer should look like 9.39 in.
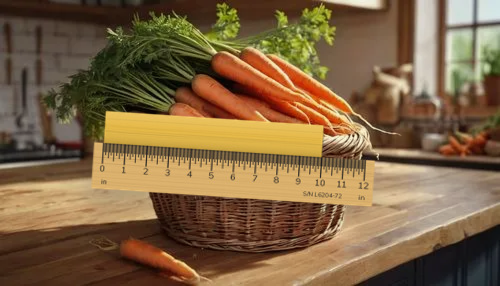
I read 10 in
